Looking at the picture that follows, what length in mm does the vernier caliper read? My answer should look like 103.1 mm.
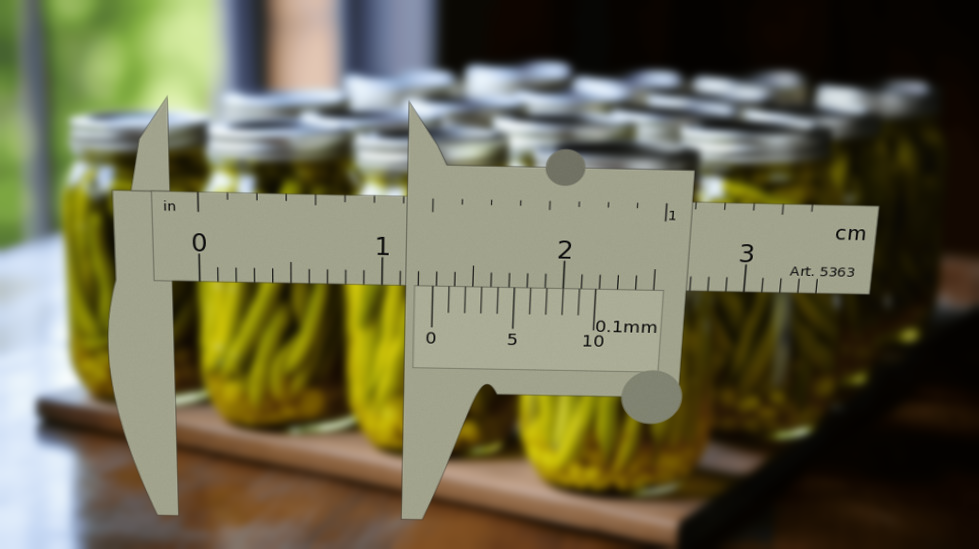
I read 12.8 mm
